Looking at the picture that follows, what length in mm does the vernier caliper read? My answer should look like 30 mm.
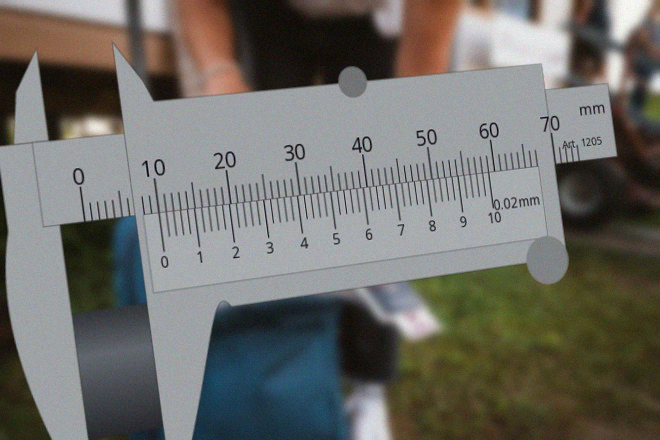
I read 10.0 mm
